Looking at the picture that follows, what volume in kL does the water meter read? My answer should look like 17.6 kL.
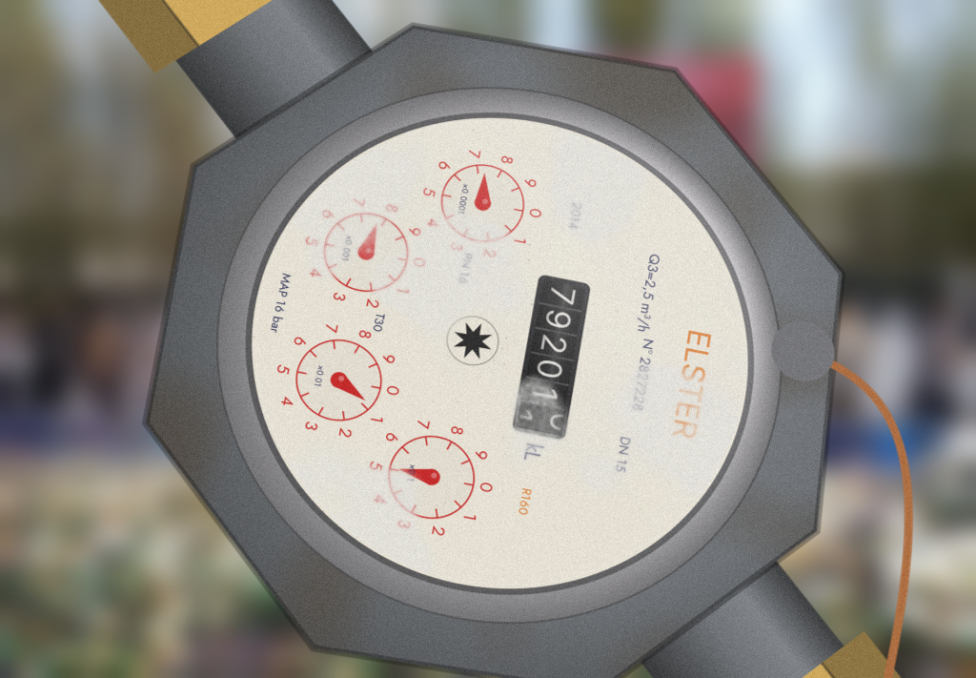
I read 792010.5077 kL
